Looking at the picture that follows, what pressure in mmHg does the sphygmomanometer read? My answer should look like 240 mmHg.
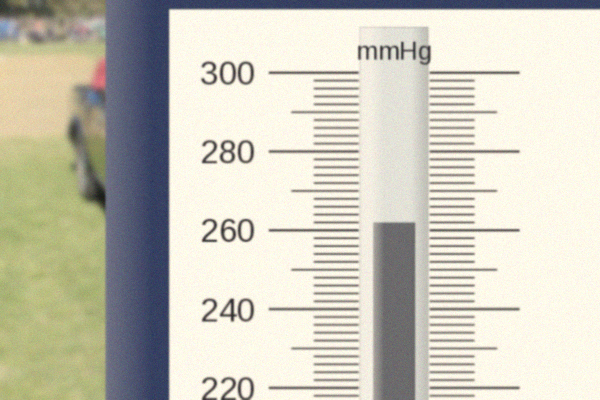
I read 262 mmHg
